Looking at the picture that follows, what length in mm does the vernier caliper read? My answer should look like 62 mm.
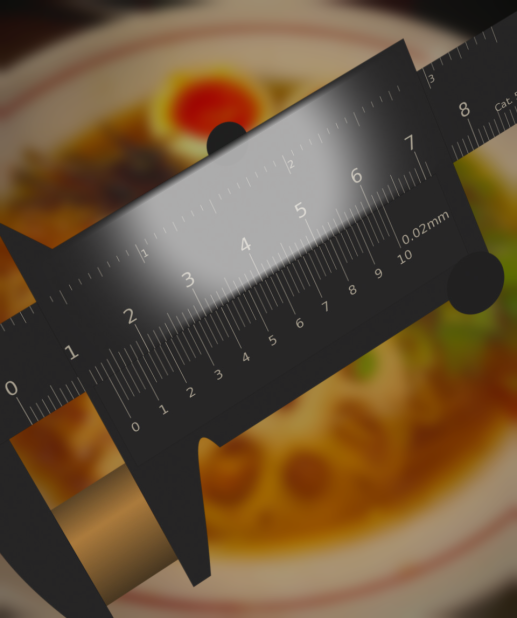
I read 13.0 mm
